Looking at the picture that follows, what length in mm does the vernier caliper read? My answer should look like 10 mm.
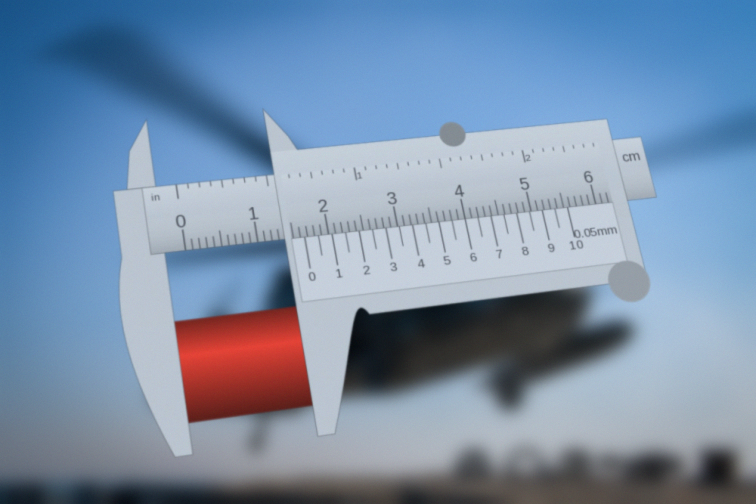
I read 16.6 mm
